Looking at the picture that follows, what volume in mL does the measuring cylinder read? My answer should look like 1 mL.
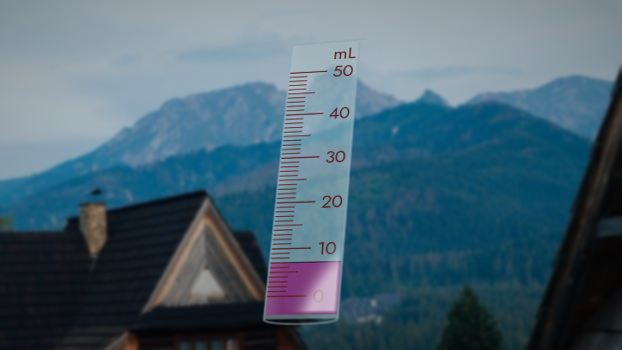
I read 7 mL
